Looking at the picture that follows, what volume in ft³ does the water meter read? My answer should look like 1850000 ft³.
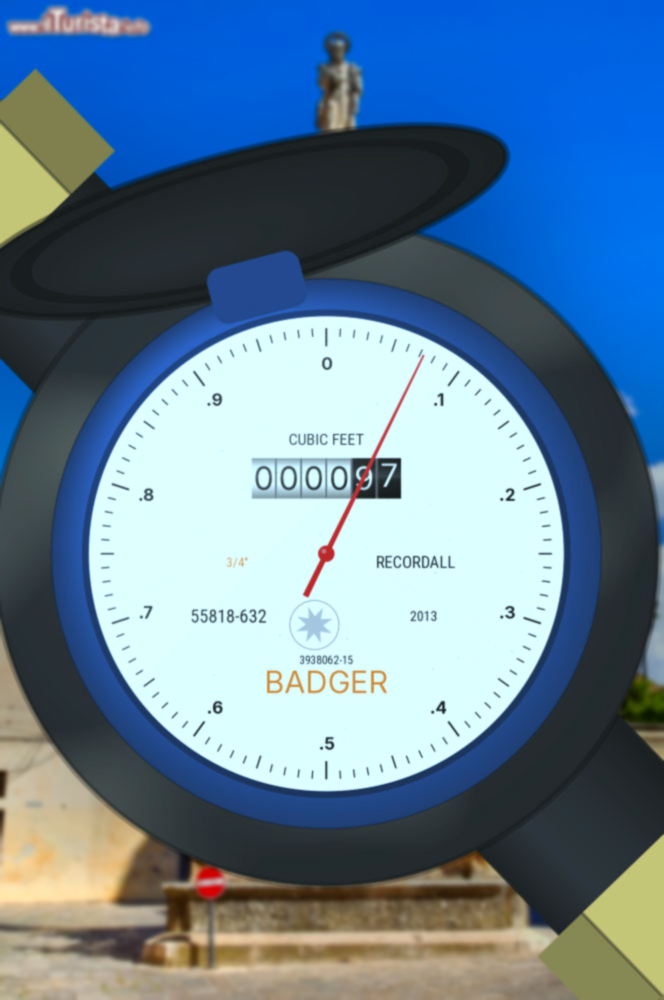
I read 97.07 ft³
